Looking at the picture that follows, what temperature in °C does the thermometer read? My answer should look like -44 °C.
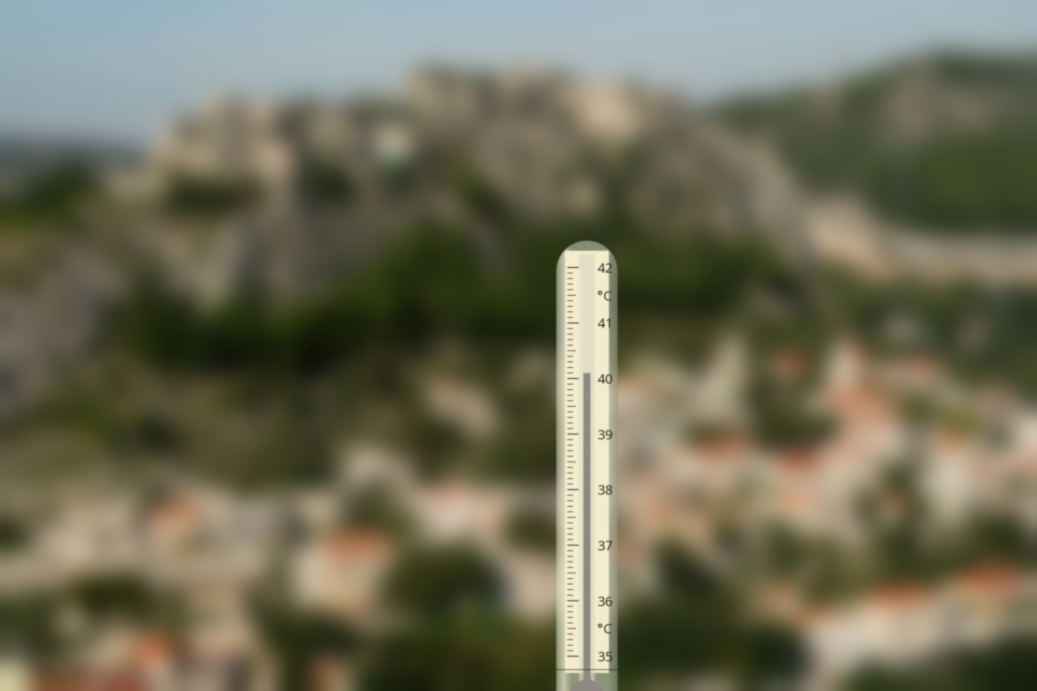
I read 40.1 °C
